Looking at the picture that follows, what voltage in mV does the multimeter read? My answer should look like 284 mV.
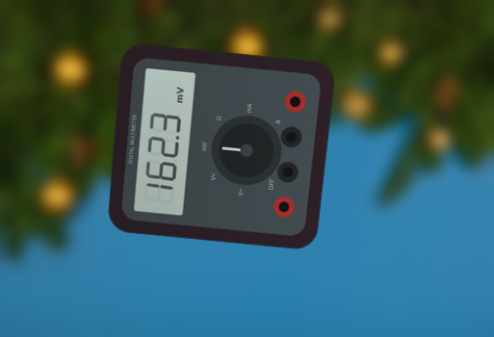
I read 162.3 mV
